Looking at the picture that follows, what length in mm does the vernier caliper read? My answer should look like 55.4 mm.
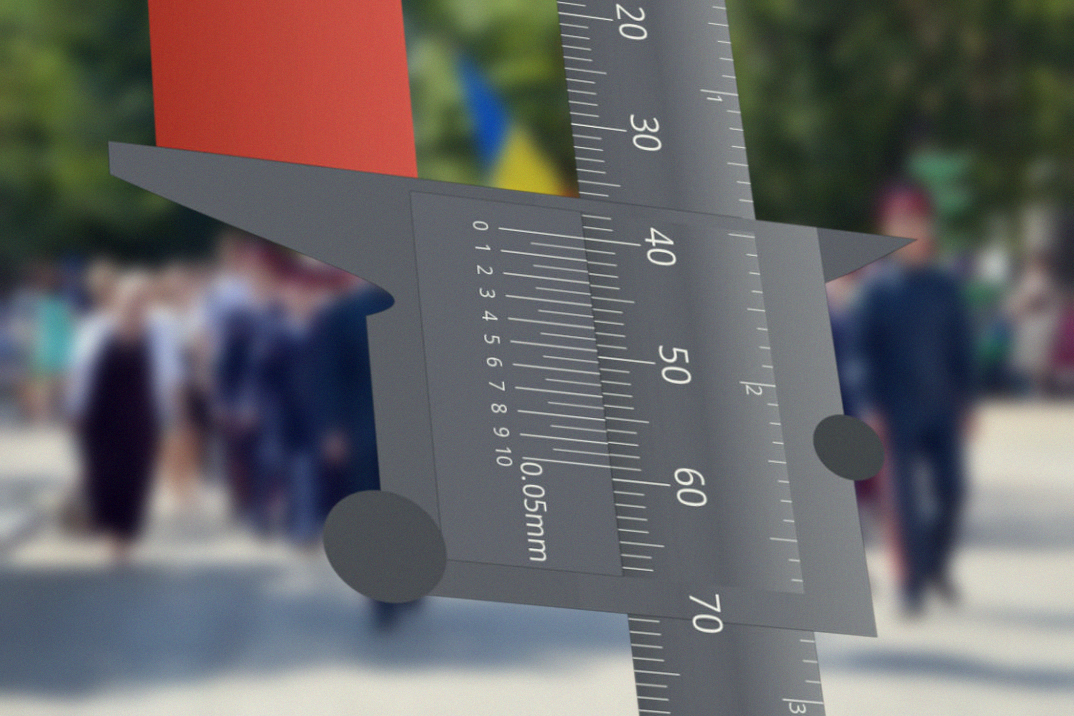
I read 40.0 mm
